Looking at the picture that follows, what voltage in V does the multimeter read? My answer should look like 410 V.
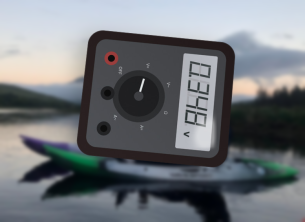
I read 0.348 V
